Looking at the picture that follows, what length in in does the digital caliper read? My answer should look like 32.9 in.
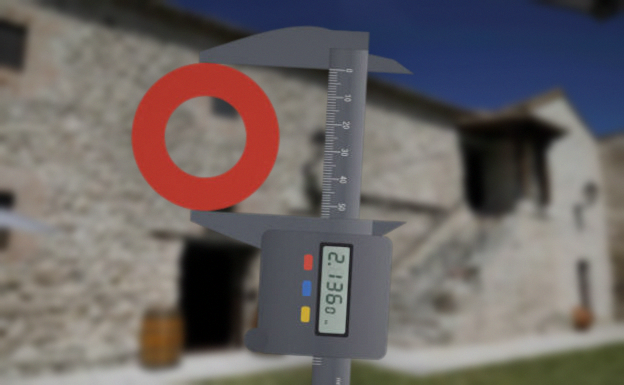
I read 2.1360 in
